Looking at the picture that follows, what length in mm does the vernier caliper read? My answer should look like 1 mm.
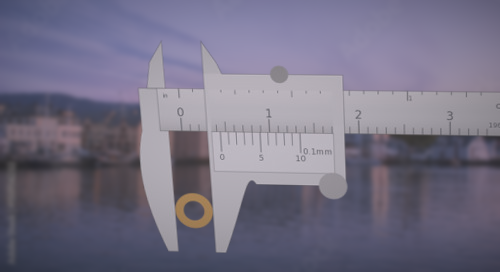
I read 4.4 mm
